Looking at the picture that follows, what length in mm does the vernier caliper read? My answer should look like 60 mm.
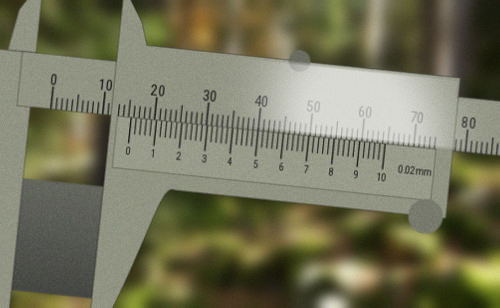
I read 15.5 mm
